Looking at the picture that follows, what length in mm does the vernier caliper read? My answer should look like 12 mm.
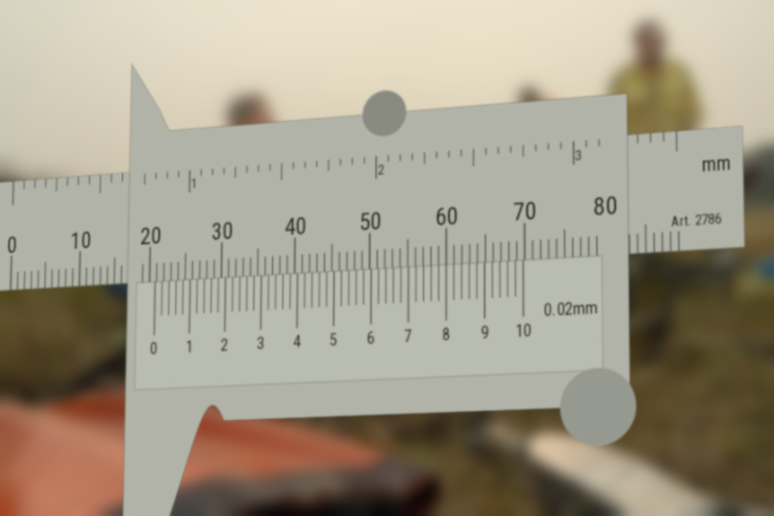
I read 20.8 mm
